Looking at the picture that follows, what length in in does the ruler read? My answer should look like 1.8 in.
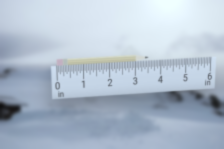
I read 3.5 in
